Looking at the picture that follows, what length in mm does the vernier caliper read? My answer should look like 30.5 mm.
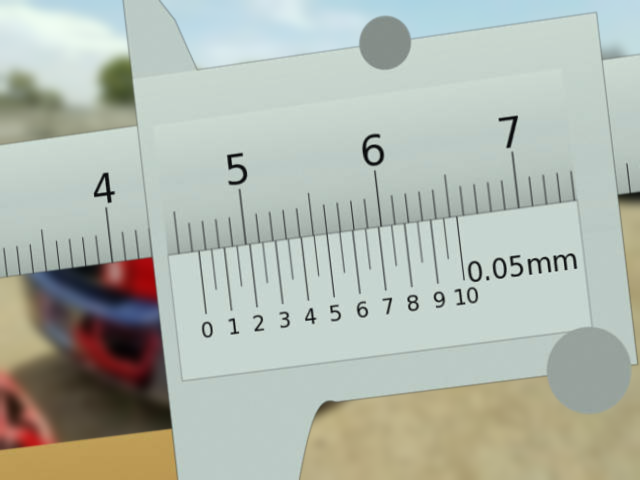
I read 46.5 mm
